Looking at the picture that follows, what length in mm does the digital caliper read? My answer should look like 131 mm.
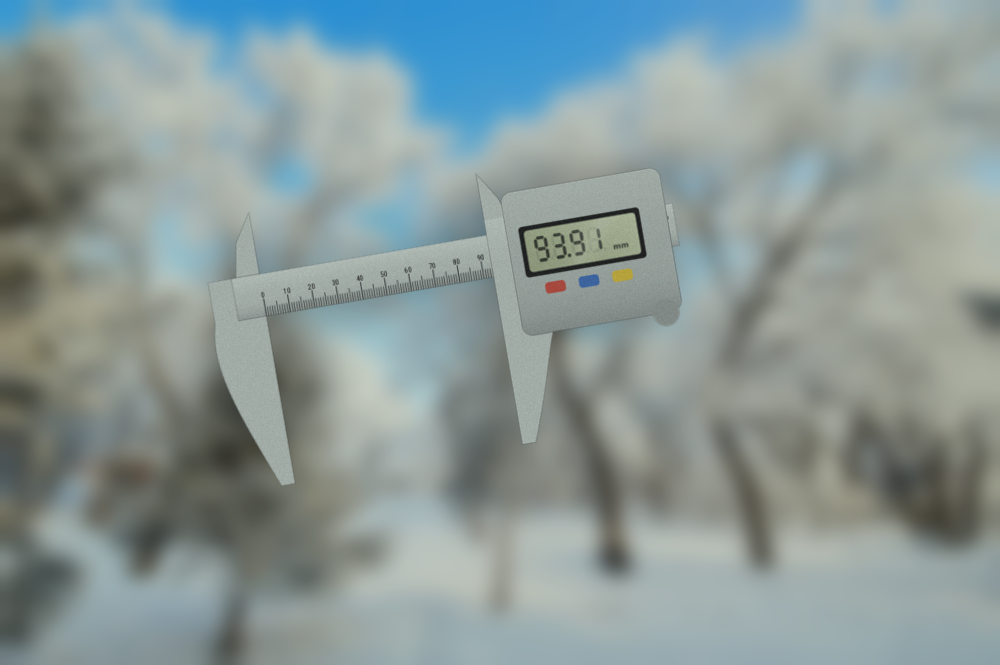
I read 93.91 mm
